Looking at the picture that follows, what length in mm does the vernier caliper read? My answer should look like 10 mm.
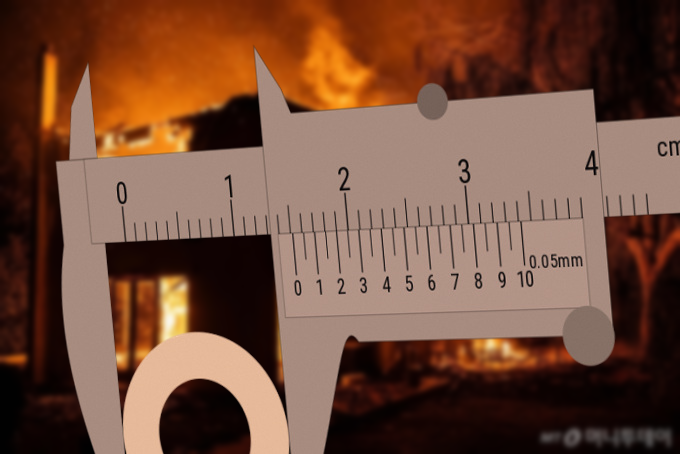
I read 15.2 mm
